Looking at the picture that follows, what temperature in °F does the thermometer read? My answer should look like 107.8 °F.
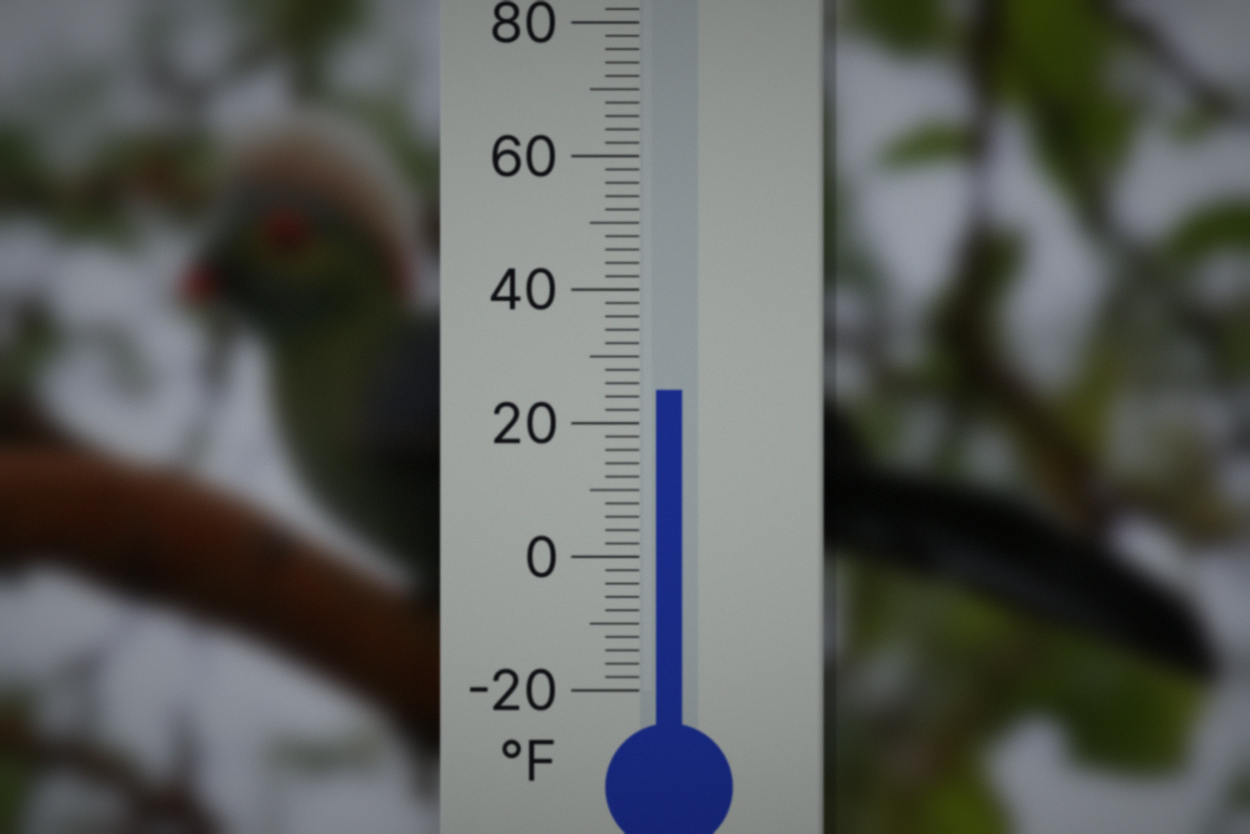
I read 25 °F
